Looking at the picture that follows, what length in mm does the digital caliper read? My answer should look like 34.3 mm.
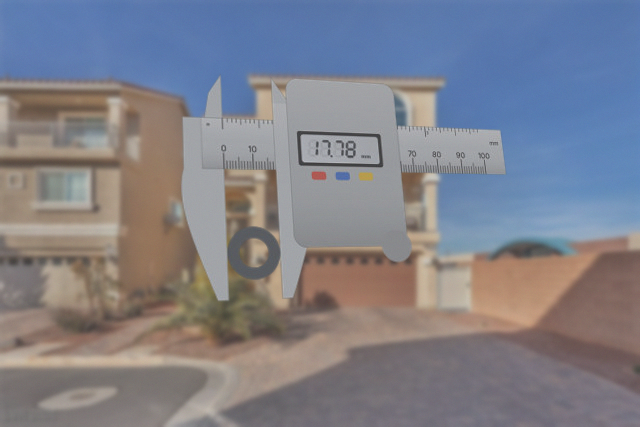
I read 17.78 mm
